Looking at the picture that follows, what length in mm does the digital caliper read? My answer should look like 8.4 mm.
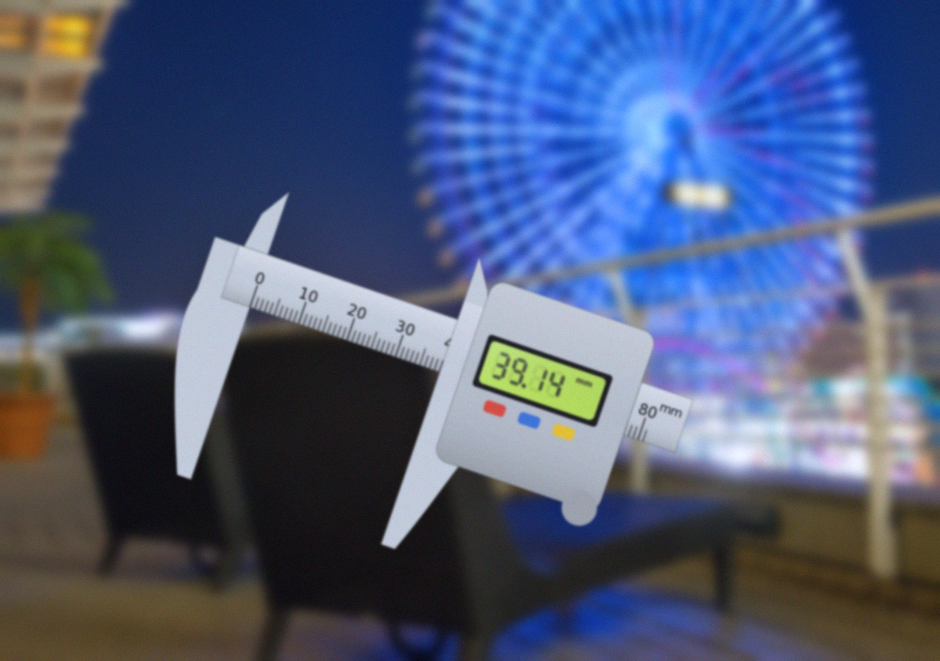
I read 39.14 mm
